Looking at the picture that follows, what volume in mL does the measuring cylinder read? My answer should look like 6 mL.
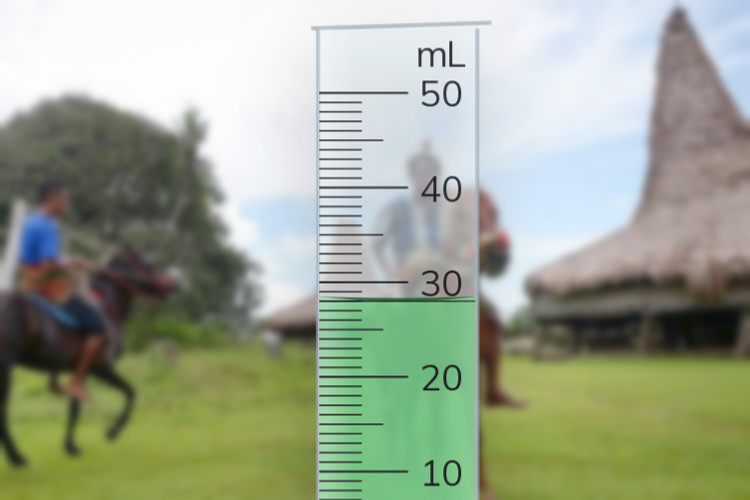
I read 28 mL
